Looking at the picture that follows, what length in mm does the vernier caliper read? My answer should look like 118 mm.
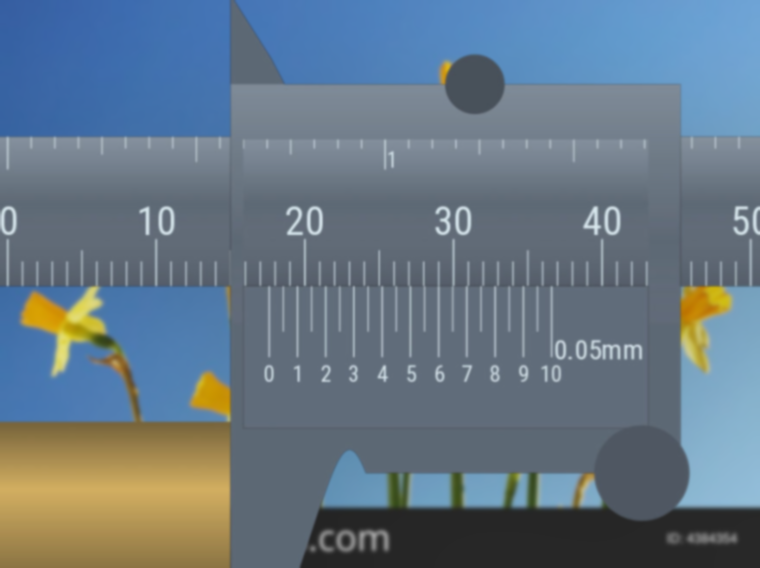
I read 17.6 mm
